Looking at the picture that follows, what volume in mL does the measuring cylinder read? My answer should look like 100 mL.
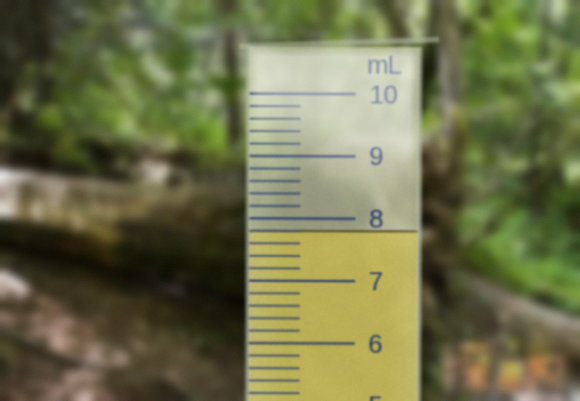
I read 7.8 mL
